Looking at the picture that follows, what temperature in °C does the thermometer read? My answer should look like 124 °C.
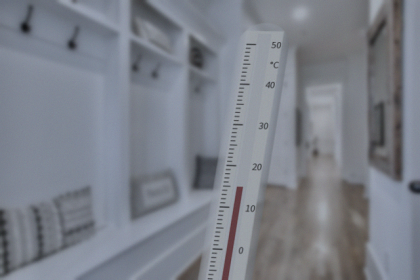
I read 15 °C
